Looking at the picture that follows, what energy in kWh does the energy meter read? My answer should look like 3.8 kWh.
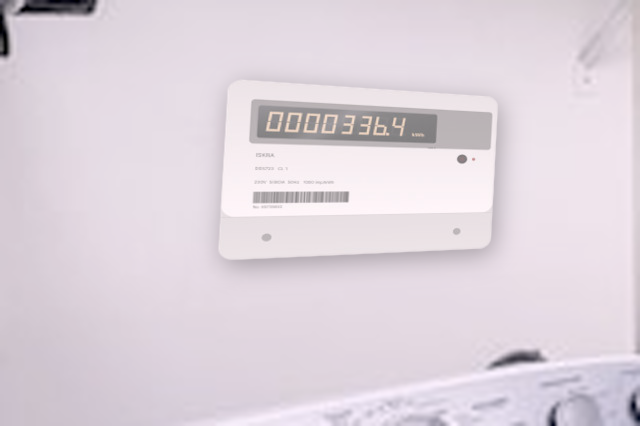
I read 336.4 kWh
